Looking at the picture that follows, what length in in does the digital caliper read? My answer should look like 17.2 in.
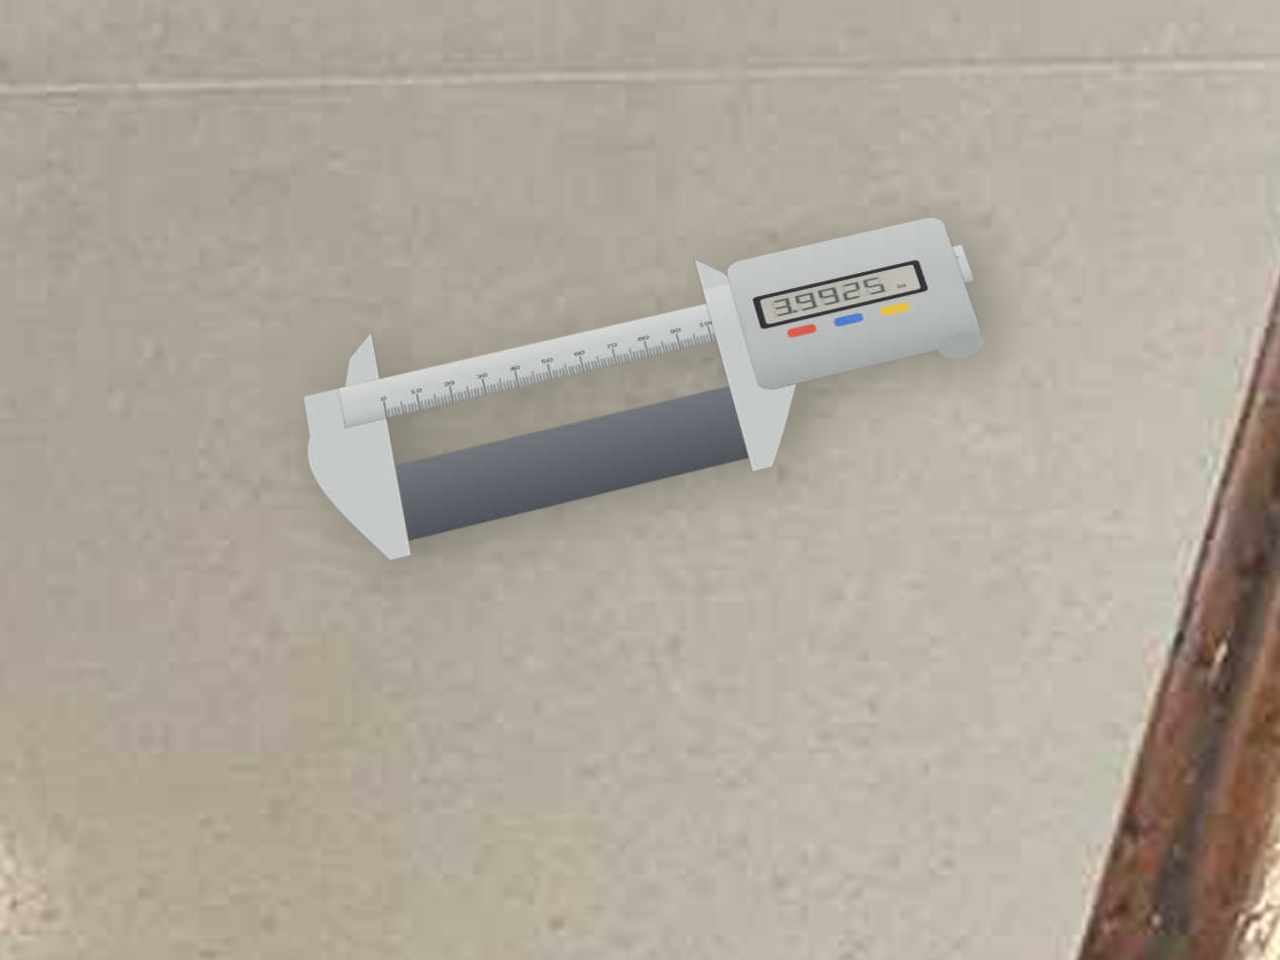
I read 3.9925 in
